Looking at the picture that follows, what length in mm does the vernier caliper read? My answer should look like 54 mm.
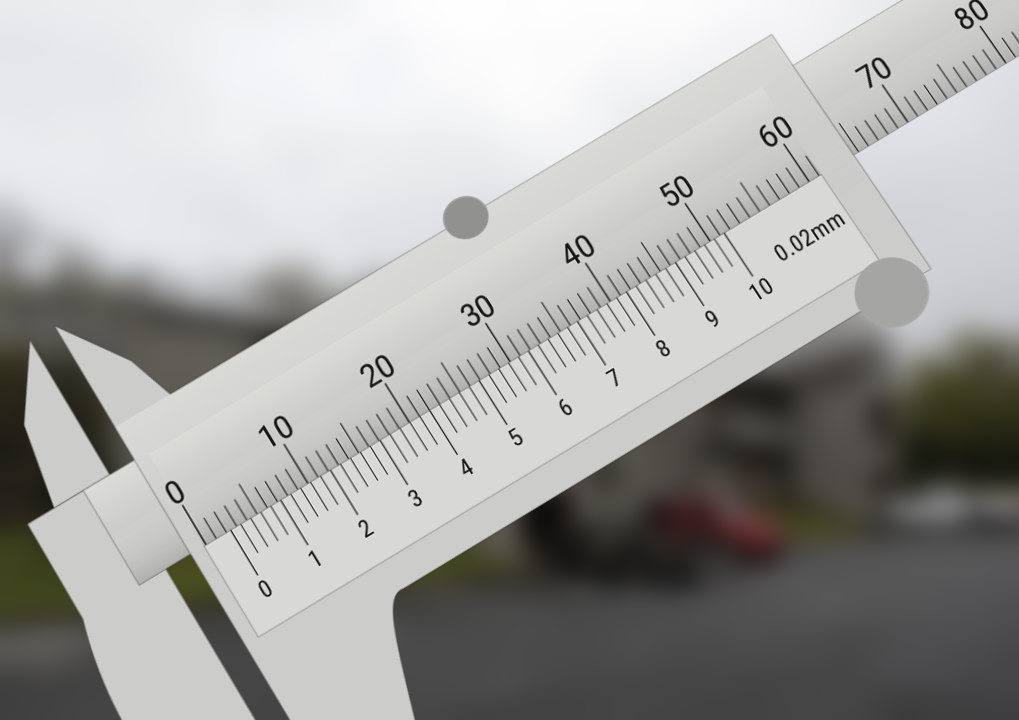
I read 2.4 mm
